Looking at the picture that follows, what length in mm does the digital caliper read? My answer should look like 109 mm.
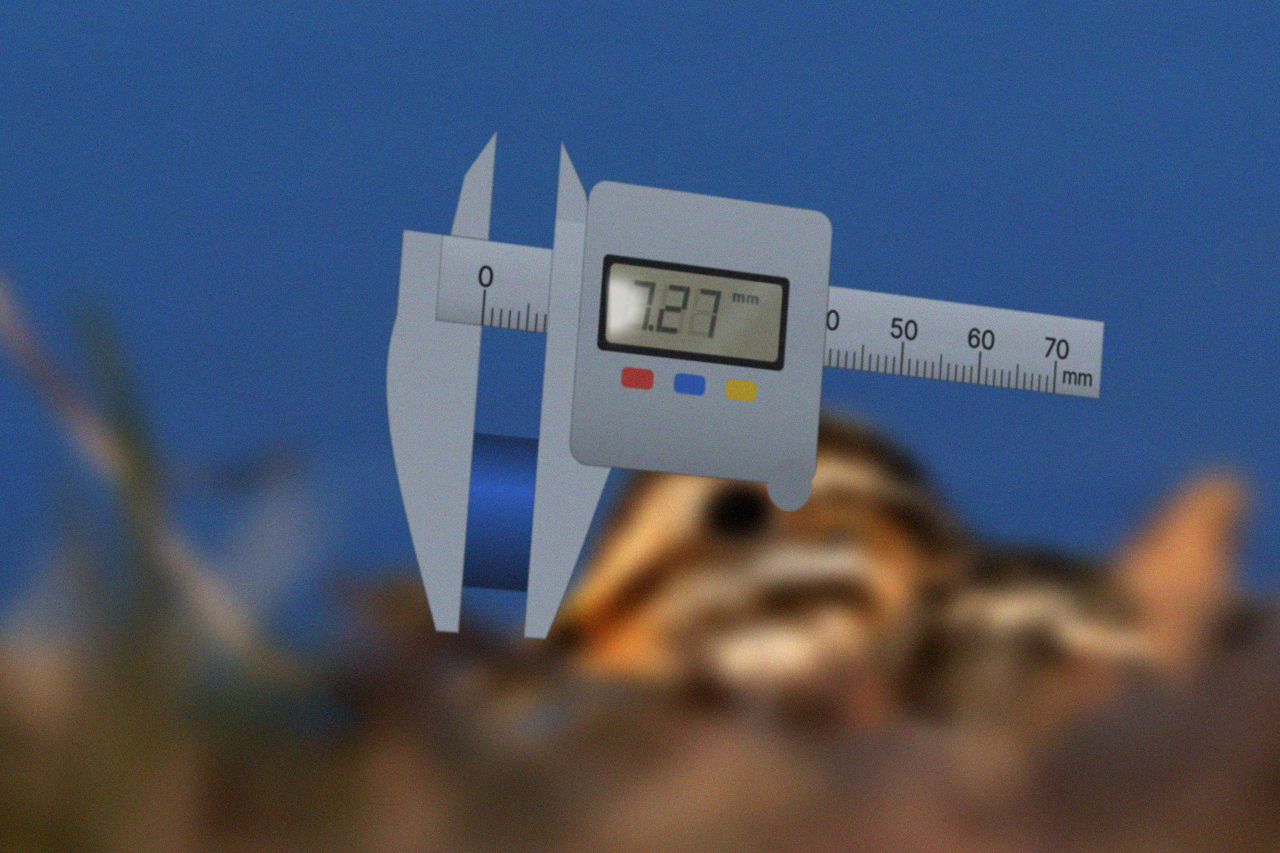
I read 7.27 mm
